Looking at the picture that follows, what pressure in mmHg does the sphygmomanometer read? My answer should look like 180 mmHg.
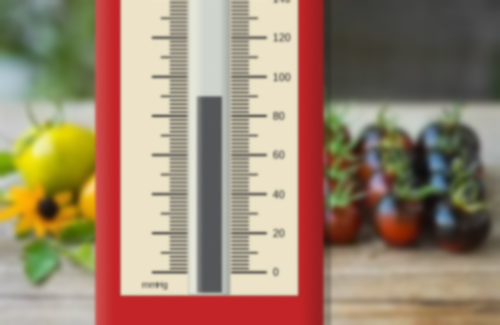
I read 90 mmHg
